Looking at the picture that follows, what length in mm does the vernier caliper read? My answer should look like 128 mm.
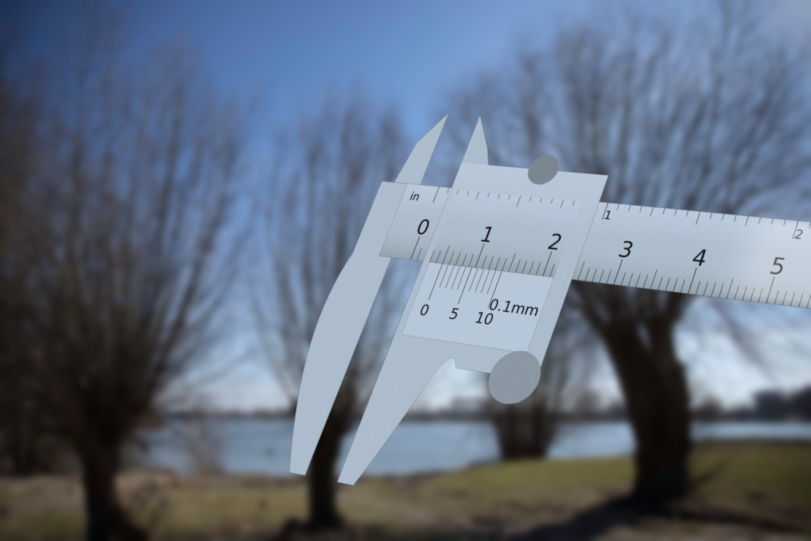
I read 5.0 mm
